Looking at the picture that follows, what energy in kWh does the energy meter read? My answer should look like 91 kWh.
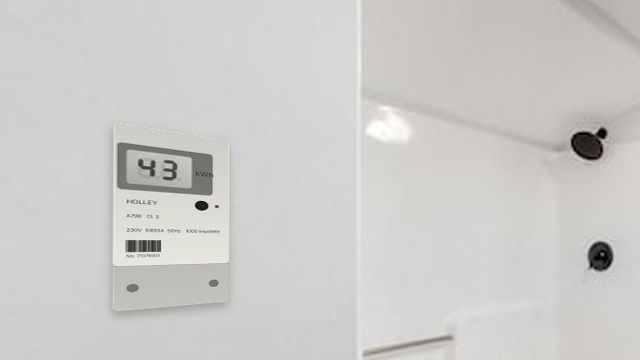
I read 43 kWh
